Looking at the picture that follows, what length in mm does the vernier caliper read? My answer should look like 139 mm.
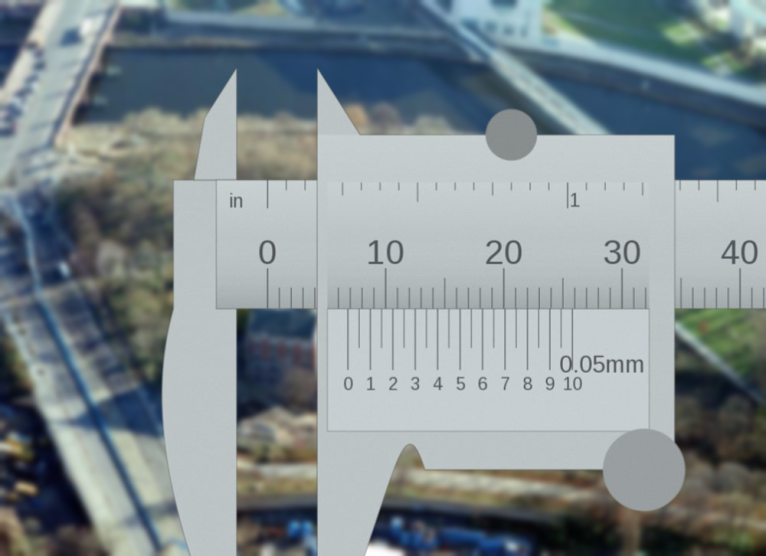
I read 6.8 mm
